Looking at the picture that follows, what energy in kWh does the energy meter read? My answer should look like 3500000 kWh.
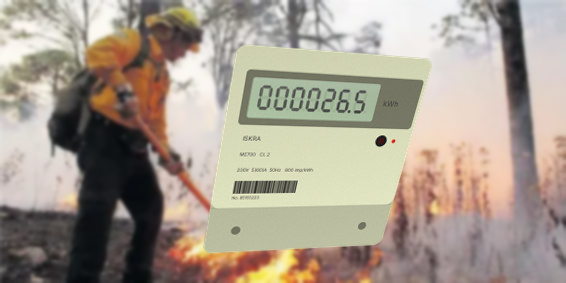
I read 26.5 kWh
